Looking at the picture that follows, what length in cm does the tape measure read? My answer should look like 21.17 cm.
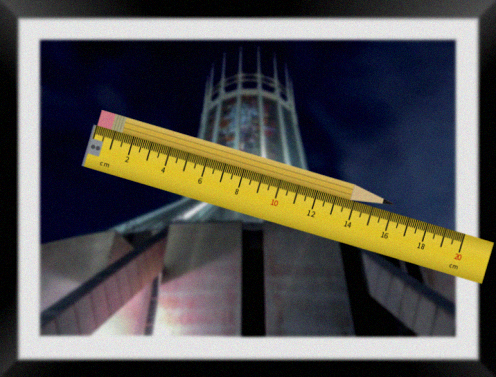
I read 16 cm
